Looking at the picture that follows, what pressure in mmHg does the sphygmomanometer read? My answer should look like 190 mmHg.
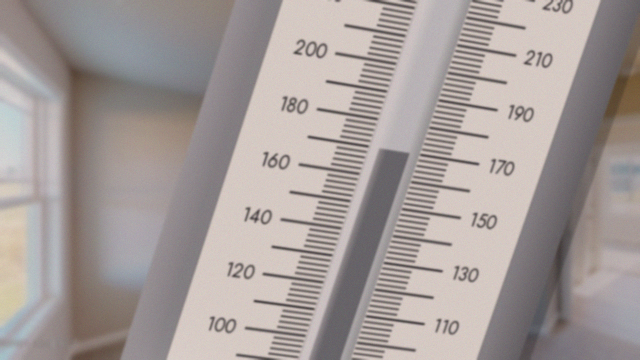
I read 170 mmHg
